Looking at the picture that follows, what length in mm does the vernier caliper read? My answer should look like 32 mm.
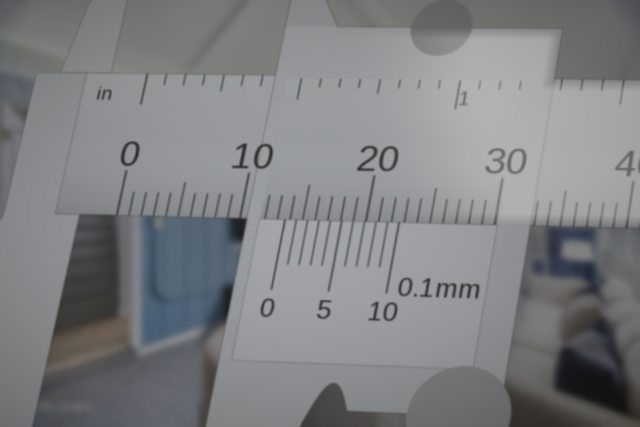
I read 13.6 mm
